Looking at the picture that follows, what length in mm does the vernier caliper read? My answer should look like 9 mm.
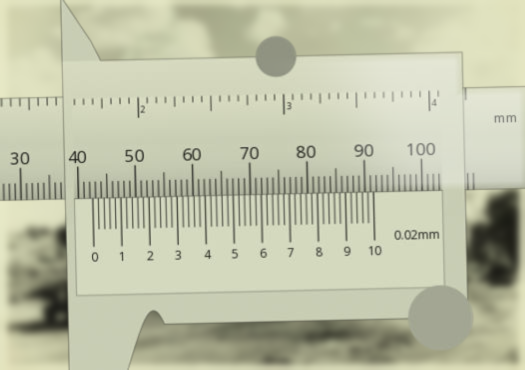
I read 42.5 mm
